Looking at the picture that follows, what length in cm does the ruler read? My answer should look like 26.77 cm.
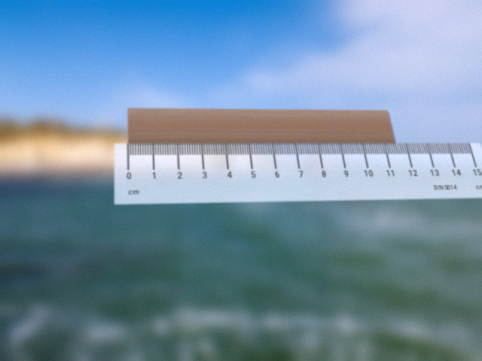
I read 11.5 cm
